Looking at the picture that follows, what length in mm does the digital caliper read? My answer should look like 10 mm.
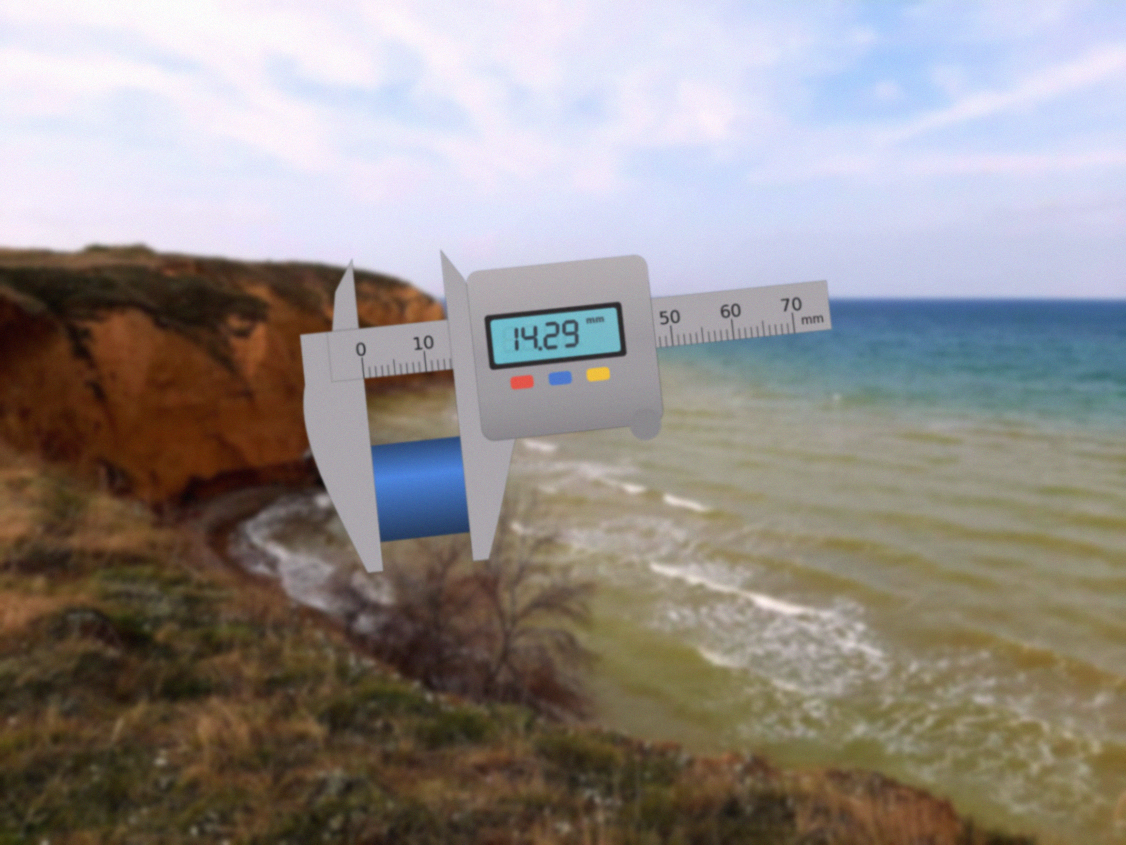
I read 14.29 mm
